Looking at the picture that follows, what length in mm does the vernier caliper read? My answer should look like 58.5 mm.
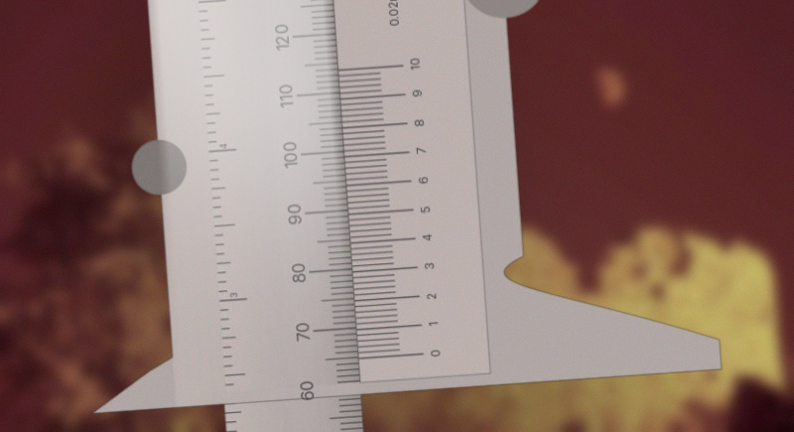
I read 64.8 mm
